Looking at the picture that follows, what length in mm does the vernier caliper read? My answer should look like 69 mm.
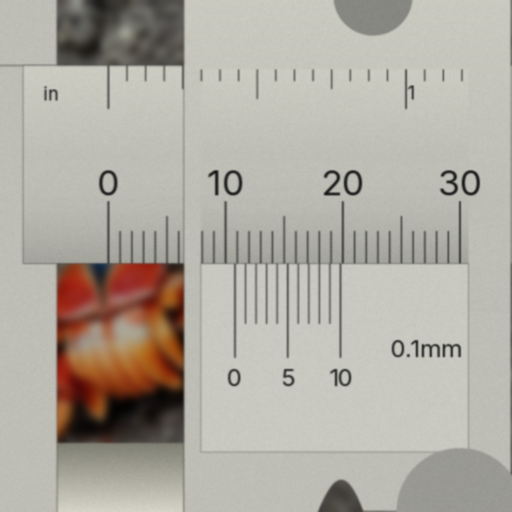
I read 10.8 mm
